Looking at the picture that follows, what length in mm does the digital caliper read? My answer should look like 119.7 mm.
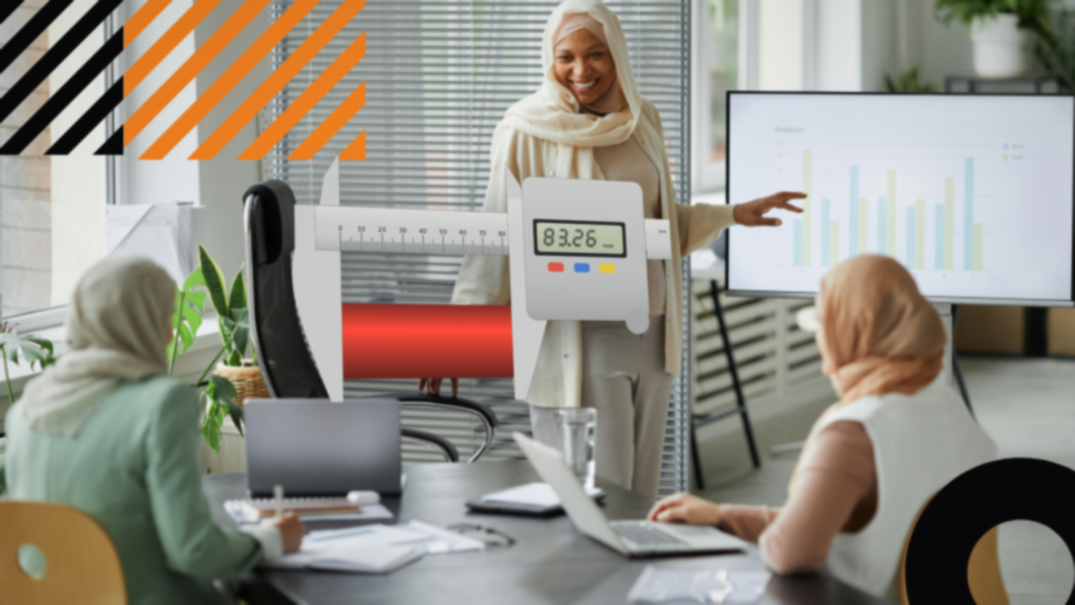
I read 83.26 mm
